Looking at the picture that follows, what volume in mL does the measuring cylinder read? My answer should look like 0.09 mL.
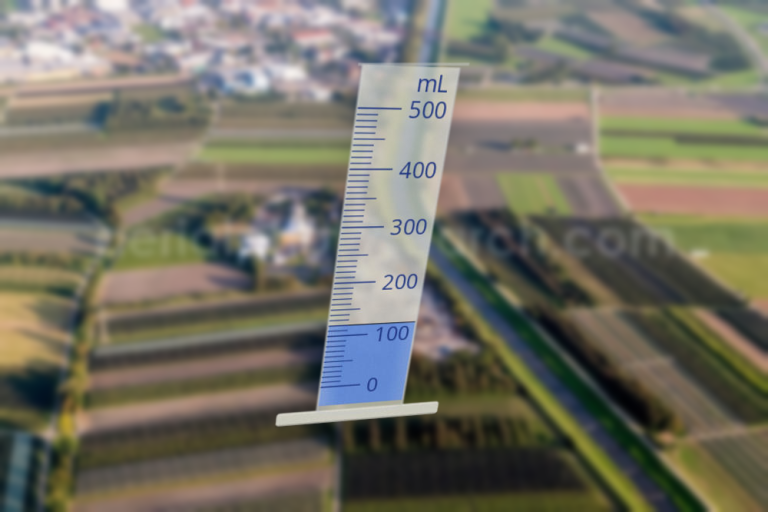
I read 120 mL
